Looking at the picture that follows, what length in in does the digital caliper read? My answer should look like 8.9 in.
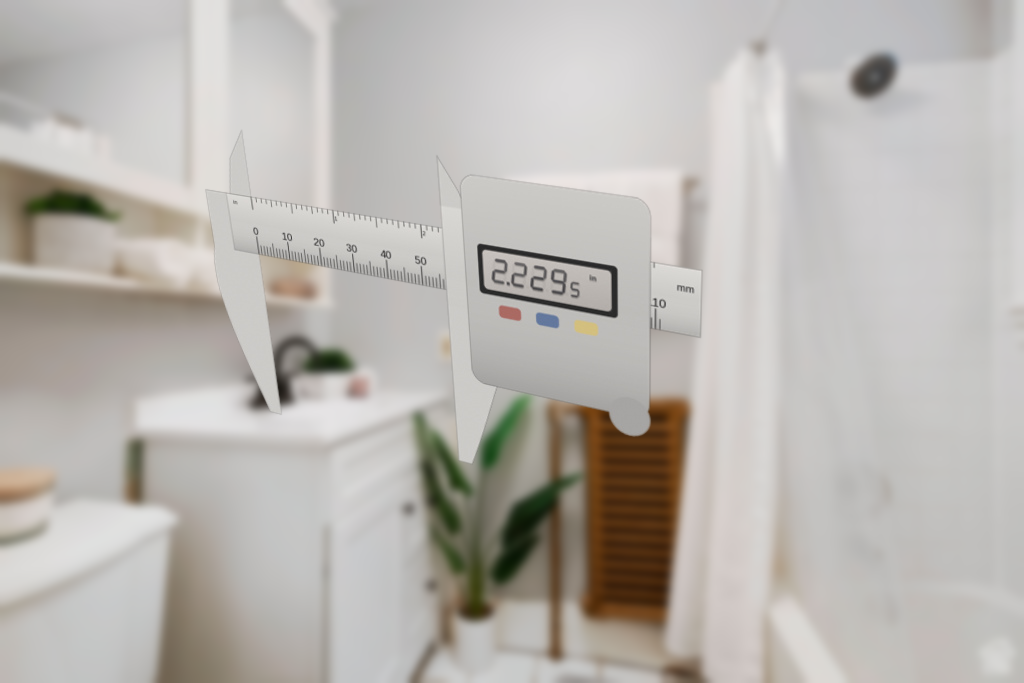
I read 2.2295 in
